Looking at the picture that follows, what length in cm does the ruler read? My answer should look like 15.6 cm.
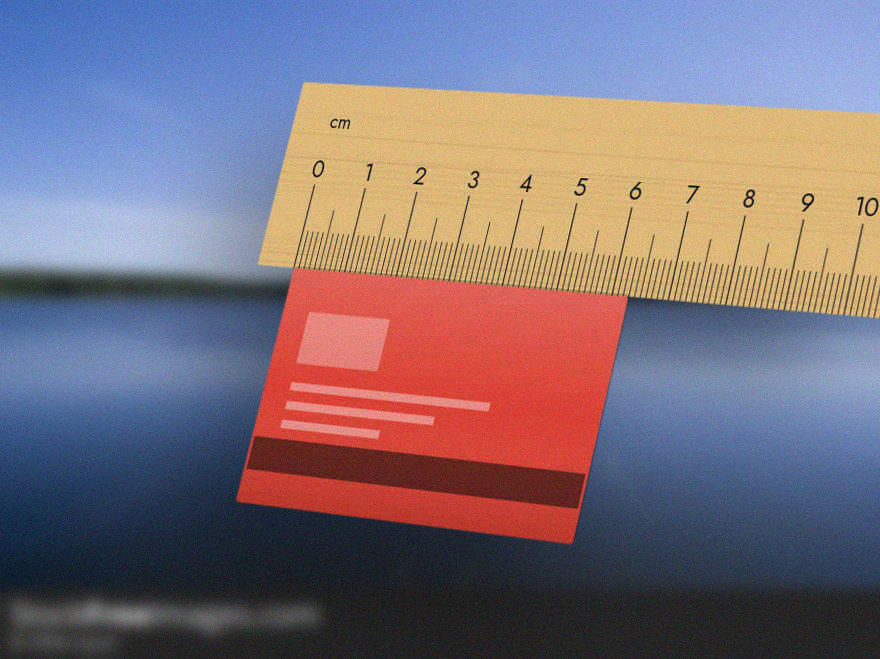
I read 6.3 cm
